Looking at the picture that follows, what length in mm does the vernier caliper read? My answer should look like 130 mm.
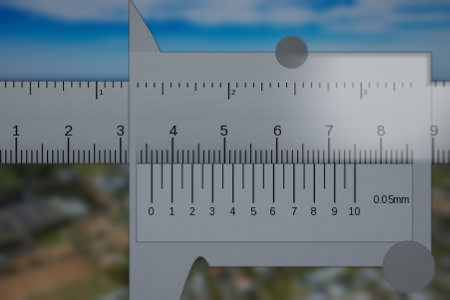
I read 36.0 mm
